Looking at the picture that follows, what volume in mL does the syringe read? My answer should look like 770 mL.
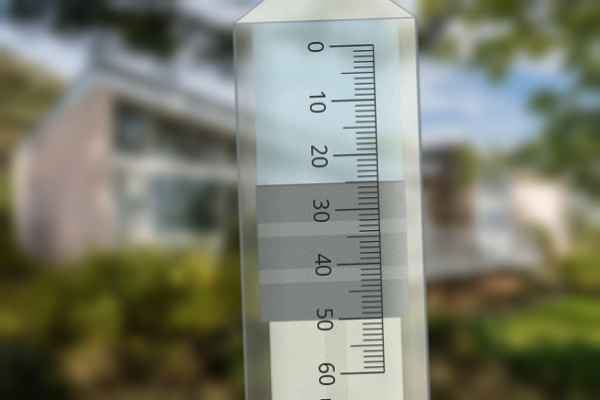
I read 25 mL
